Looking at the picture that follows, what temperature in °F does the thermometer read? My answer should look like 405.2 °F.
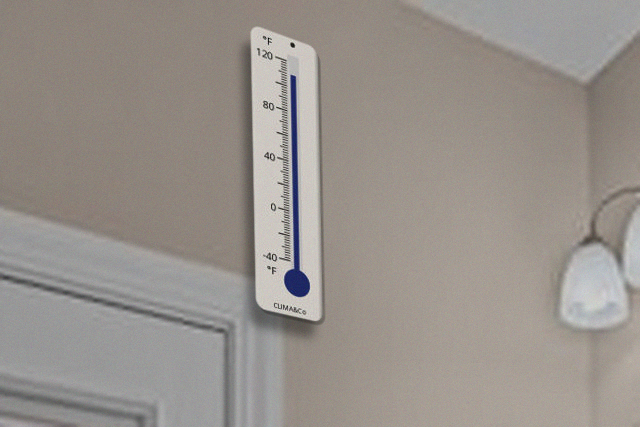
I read 110 °F
